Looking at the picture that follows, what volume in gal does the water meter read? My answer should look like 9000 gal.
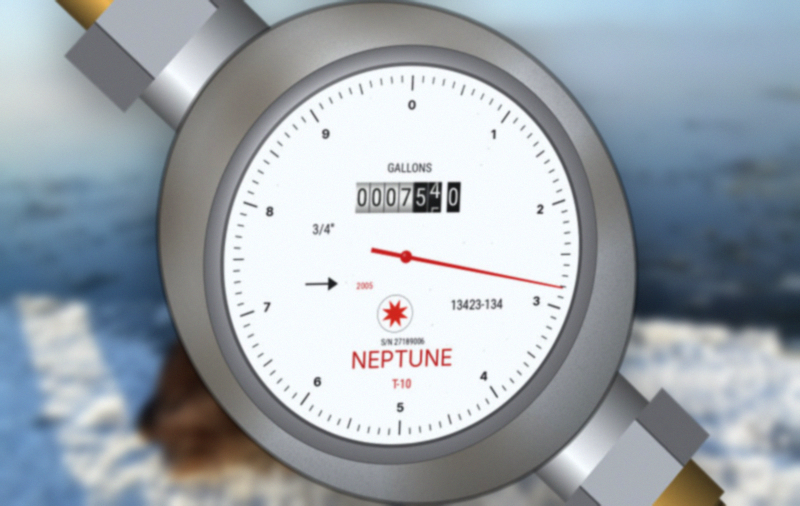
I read 7542.8 gal
